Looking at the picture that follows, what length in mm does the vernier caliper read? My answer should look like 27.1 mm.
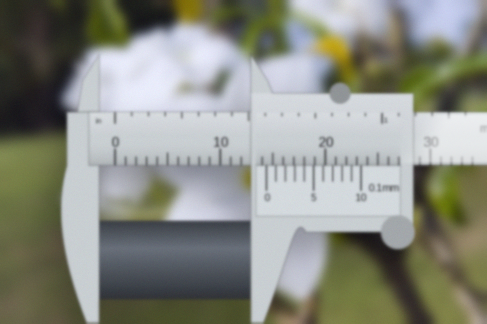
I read 14.4 mm
